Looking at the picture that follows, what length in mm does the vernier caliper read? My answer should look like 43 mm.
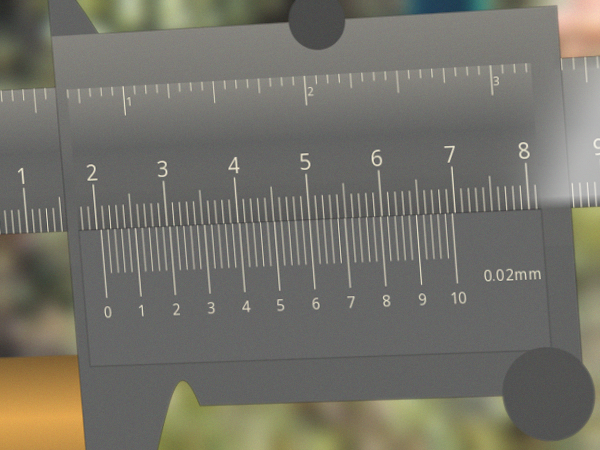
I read 20.6 mm
